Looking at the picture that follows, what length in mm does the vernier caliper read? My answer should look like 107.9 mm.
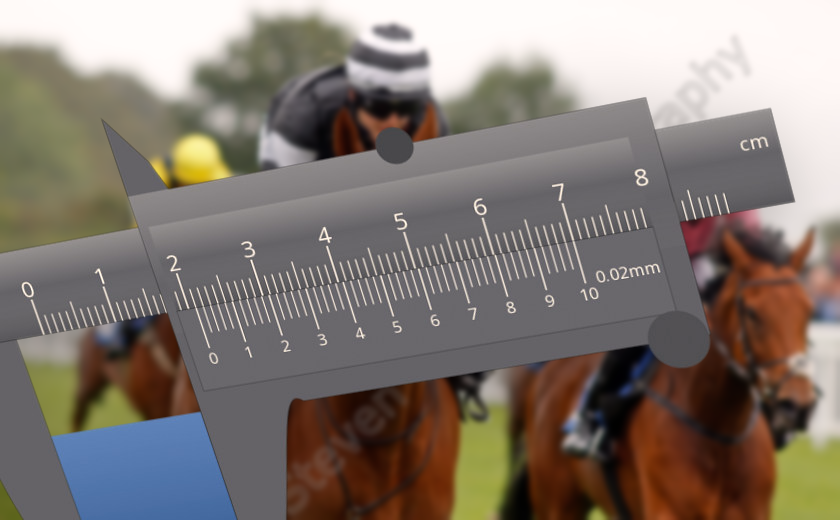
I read 21.0 mm
